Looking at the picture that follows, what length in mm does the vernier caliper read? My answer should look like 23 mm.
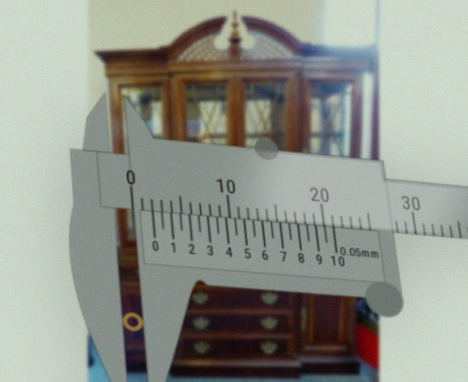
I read 2.0 mm
